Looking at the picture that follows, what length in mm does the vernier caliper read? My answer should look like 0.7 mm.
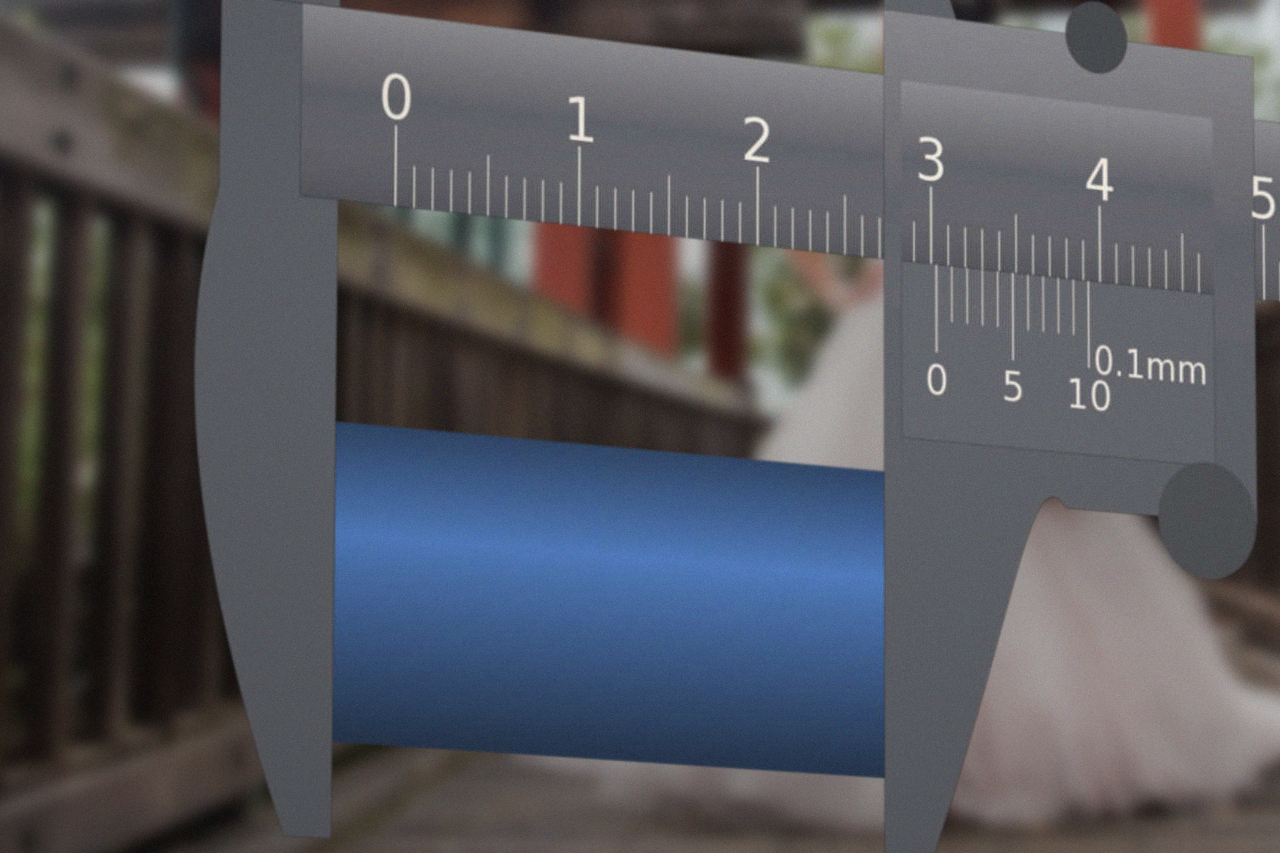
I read 30.3 mm
